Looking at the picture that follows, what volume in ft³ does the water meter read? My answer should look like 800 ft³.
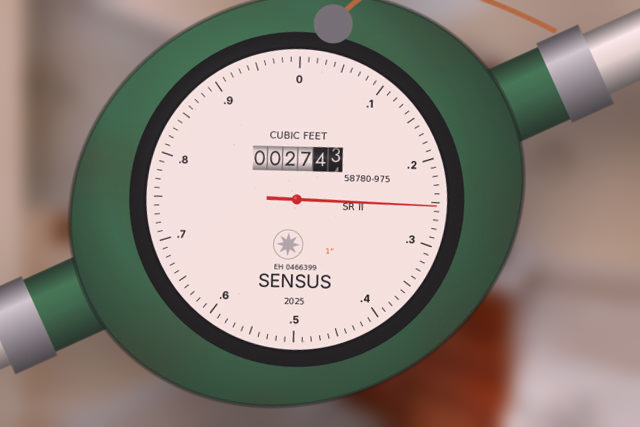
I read 2743.25 ft³
